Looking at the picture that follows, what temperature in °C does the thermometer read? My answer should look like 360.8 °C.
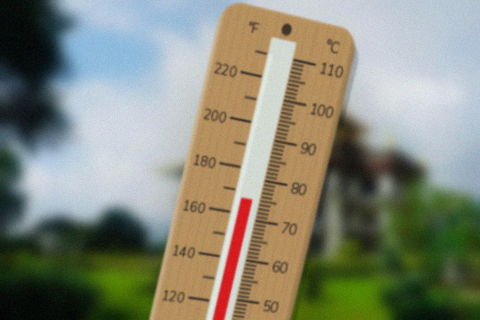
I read 75 °C
